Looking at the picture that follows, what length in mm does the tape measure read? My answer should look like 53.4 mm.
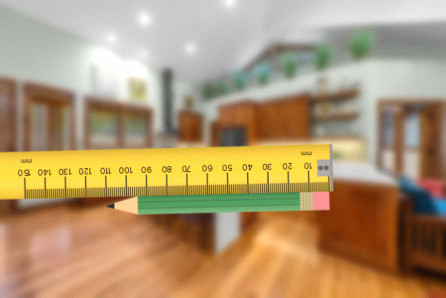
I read 110 mm
